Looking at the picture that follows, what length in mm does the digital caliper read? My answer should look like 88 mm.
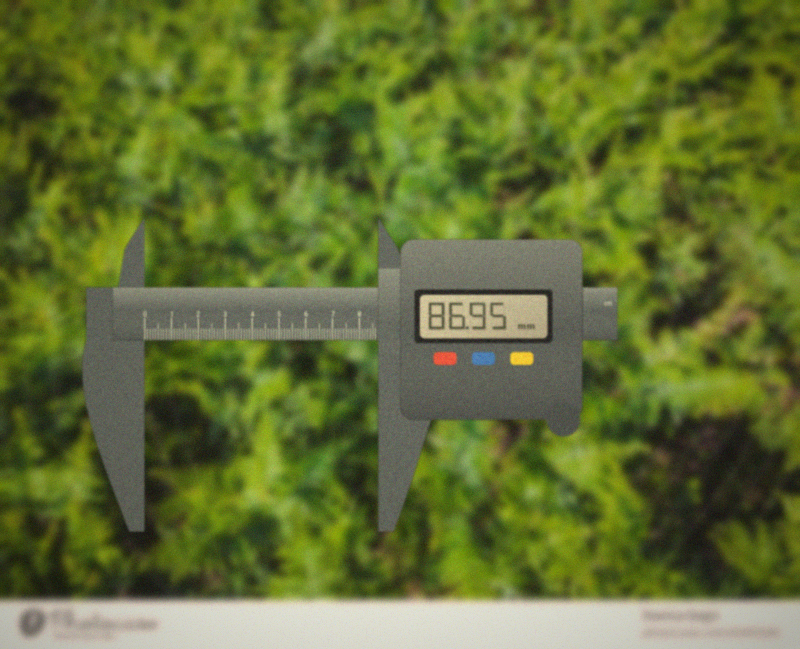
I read 86.95 mm
